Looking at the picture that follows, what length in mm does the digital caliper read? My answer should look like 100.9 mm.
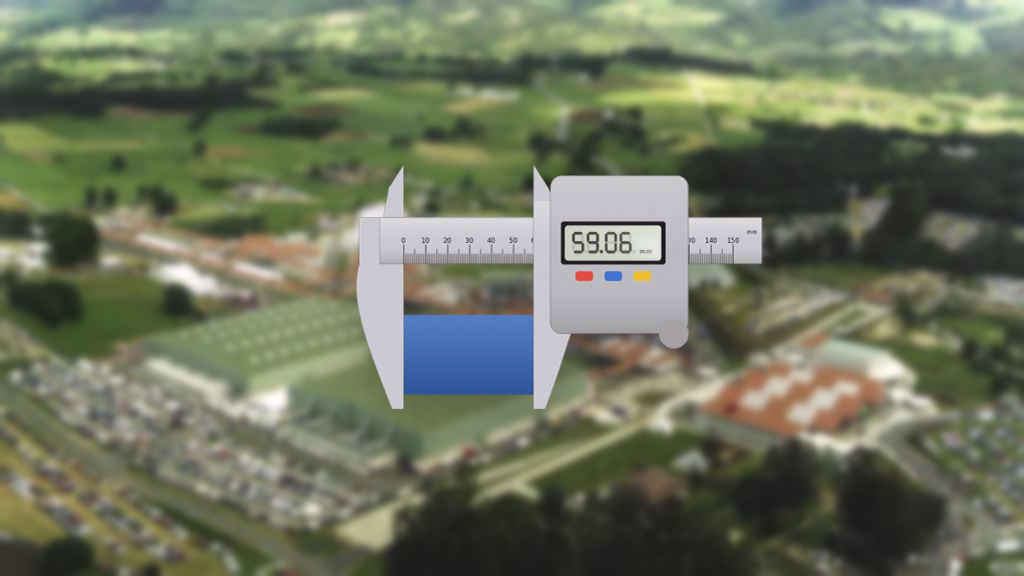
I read 59.06 mm
